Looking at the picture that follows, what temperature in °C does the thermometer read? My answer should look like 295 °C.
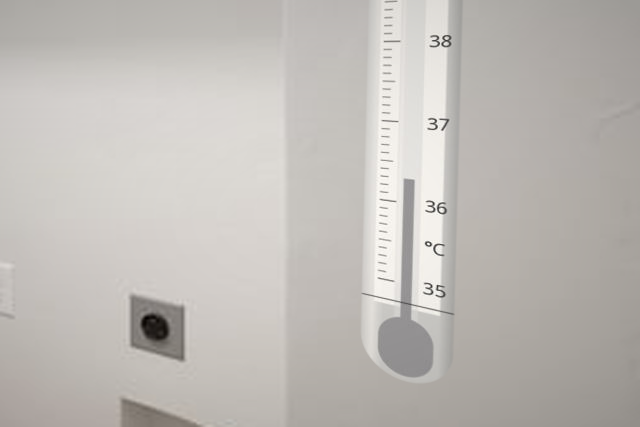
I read 36.3 °C
